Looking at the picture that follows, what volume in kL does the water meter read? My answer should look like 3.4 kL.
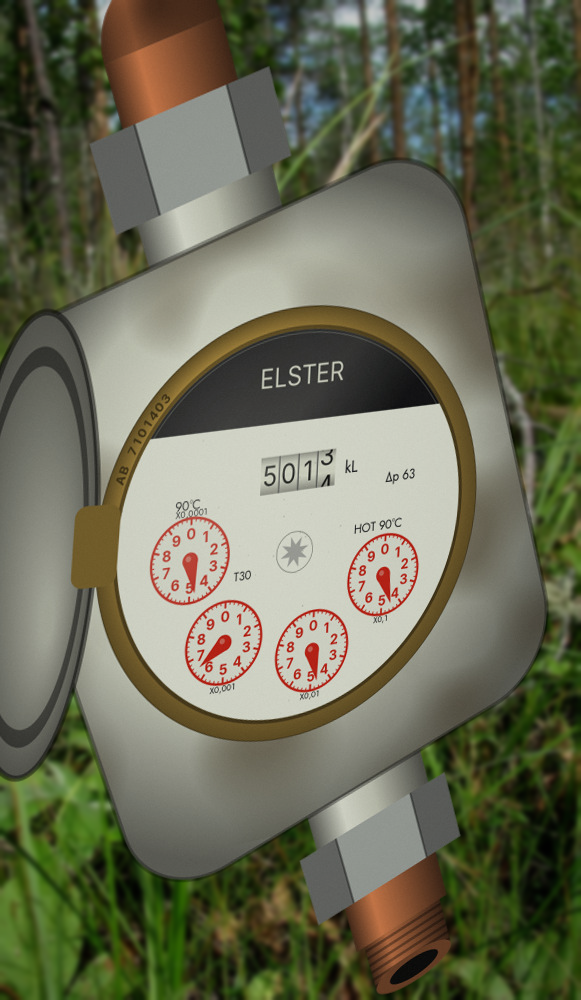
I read 5013.4464 kL
